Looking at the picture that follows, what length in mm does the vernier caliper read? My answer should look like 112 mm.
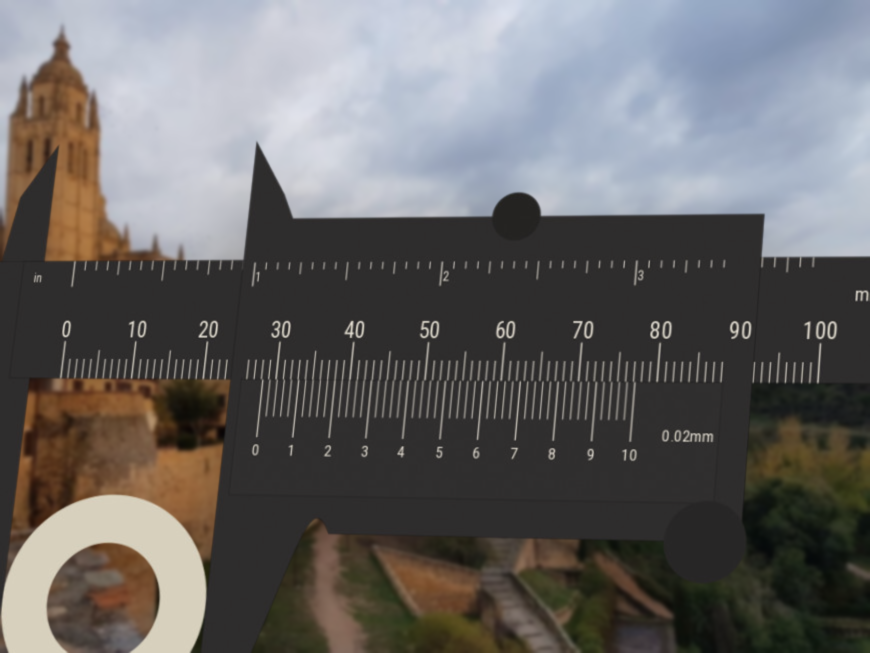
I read 28.2 mm
